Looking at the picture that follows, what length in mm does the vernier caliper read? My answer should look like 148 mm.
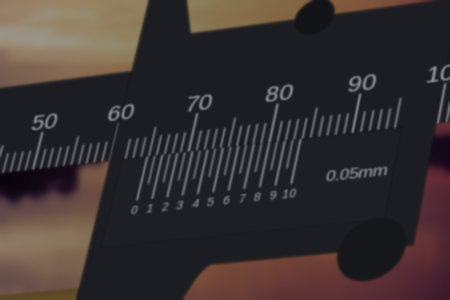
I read 64.8 mm
